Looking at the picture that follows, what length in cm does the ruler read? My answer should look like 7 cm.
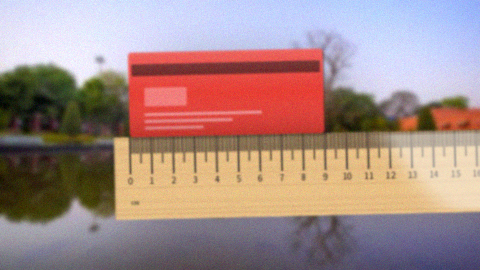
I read 9 cm
